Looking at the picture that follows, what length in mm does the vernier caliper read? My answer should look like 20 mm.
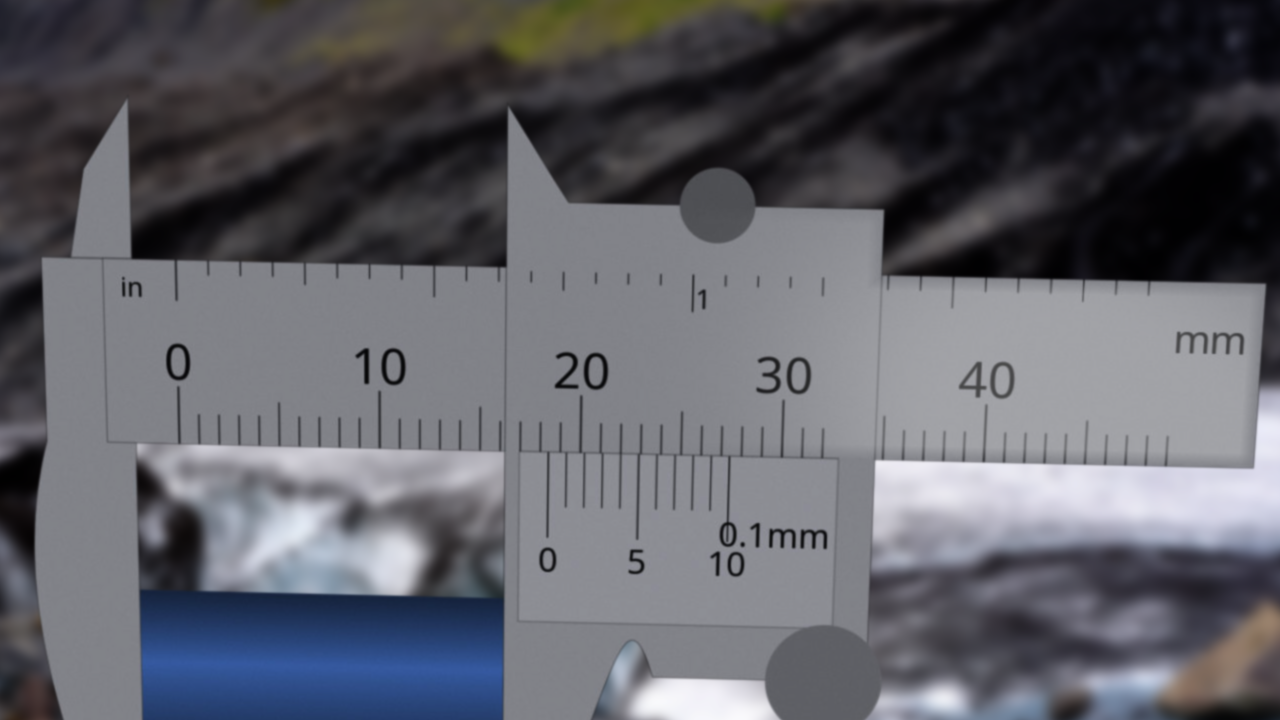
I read 18.4 mm
